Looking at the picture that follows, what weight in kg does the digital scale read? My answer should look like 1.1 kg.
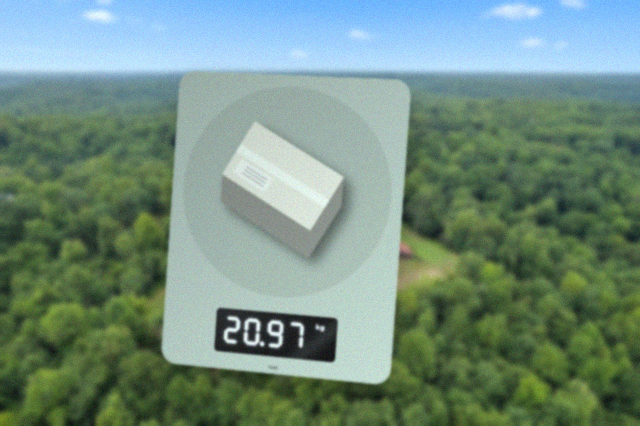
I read 20.97 kg
